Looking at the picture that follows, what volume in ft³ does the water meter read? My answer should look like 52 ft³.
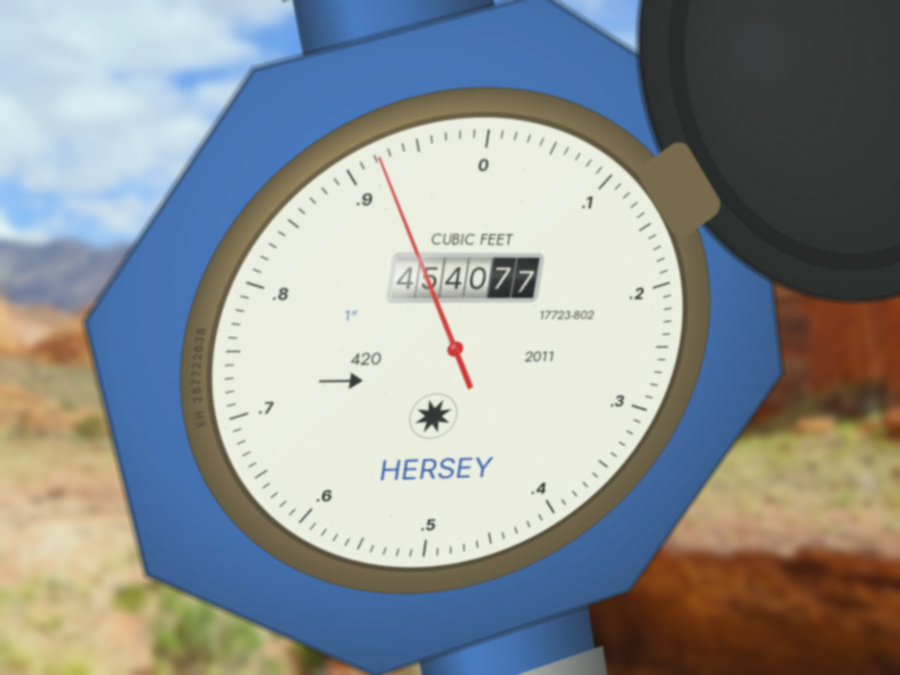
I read 454076.92 ft³
